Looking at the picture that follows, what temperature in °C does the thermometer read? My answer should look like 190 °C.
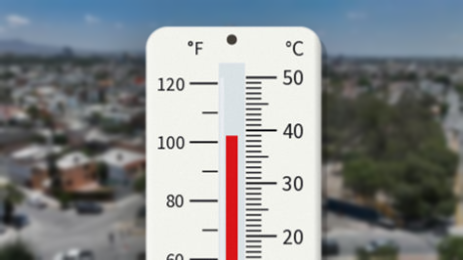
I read 39 °C
